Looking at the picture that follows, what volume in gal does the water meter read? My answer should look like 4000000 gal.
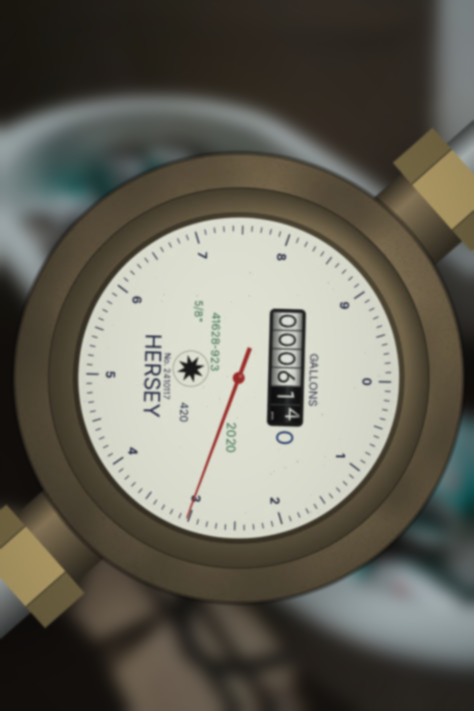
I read 6143.0 gal
